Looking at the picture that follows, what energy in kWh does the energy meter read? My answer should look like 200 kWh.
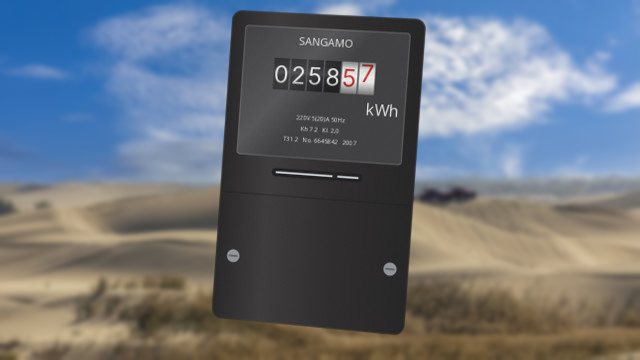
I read 258.57 kWh
